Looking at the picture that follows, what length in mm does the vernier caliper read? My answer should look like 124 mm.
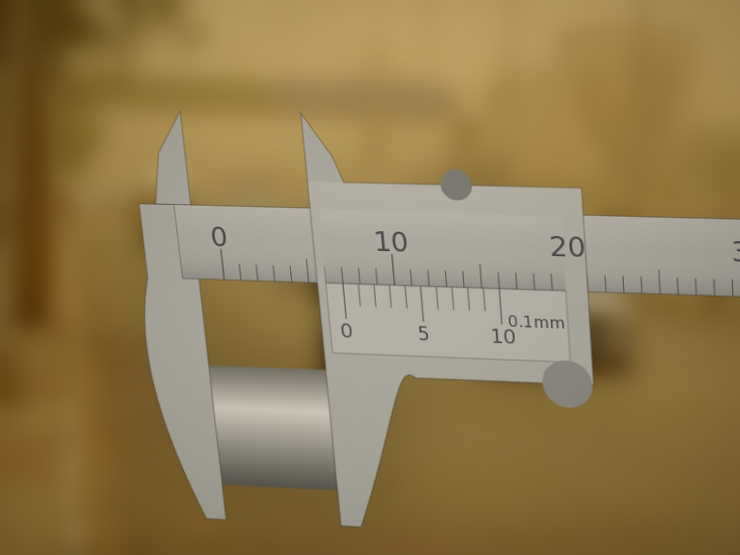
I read 7.0 mm
